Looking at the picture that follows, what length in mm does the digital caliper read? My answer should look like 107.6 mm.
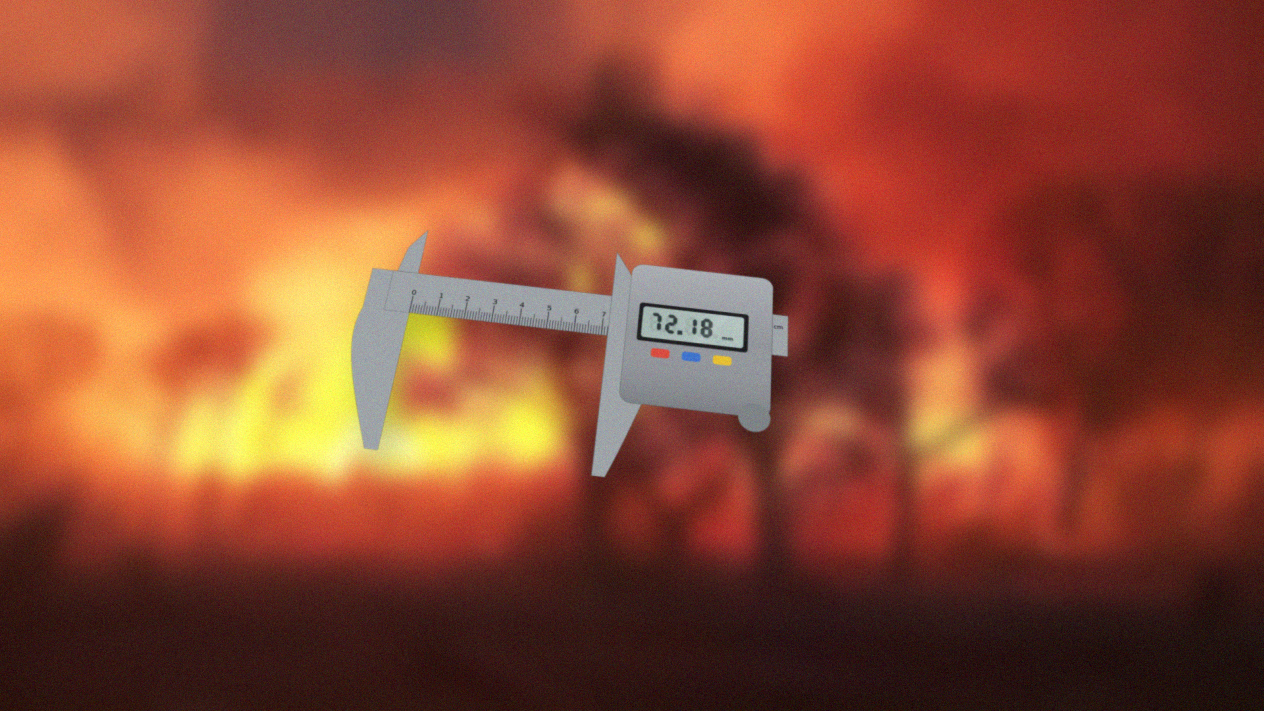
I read 72.18 mm
